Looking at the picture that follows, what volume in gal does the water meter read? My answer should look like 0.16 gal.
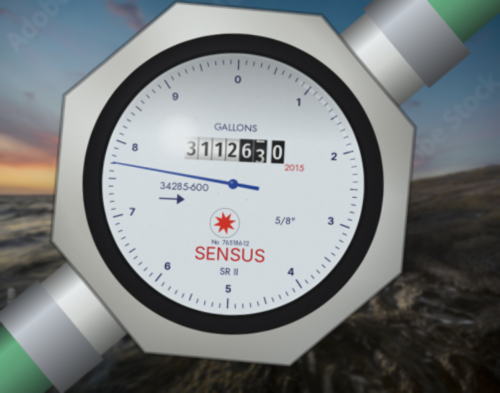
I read 3112627.7 gal
